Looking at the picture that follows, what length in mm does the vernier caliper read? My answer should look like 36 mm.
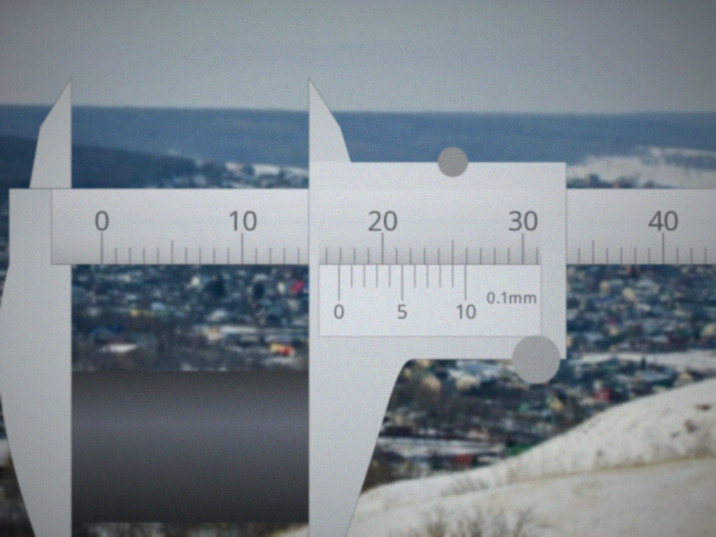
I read 16.9 mm
